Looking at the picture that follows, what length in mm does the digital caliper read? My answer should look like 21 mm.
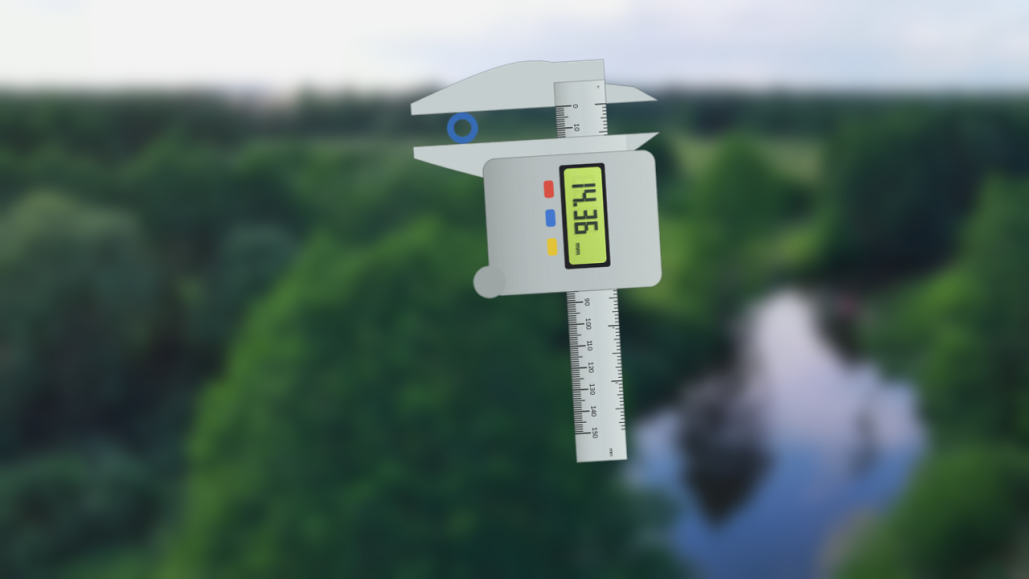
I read 14.36 mm
